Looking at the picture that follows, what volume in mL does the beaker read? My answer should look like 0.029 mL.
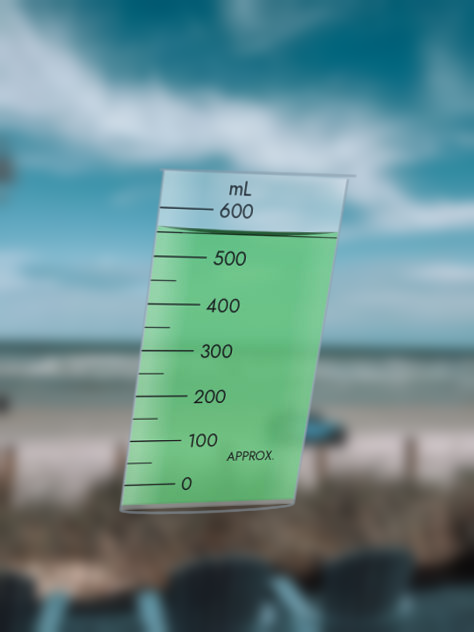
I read 550 mL
